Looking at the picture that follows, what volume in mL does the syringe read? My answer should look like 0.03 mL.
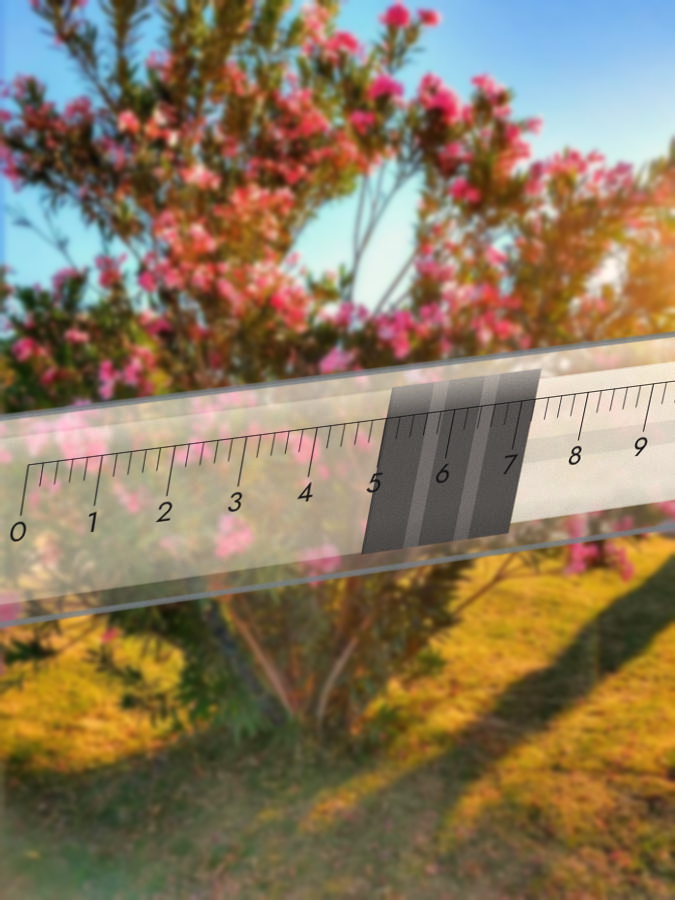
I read 5 mL
